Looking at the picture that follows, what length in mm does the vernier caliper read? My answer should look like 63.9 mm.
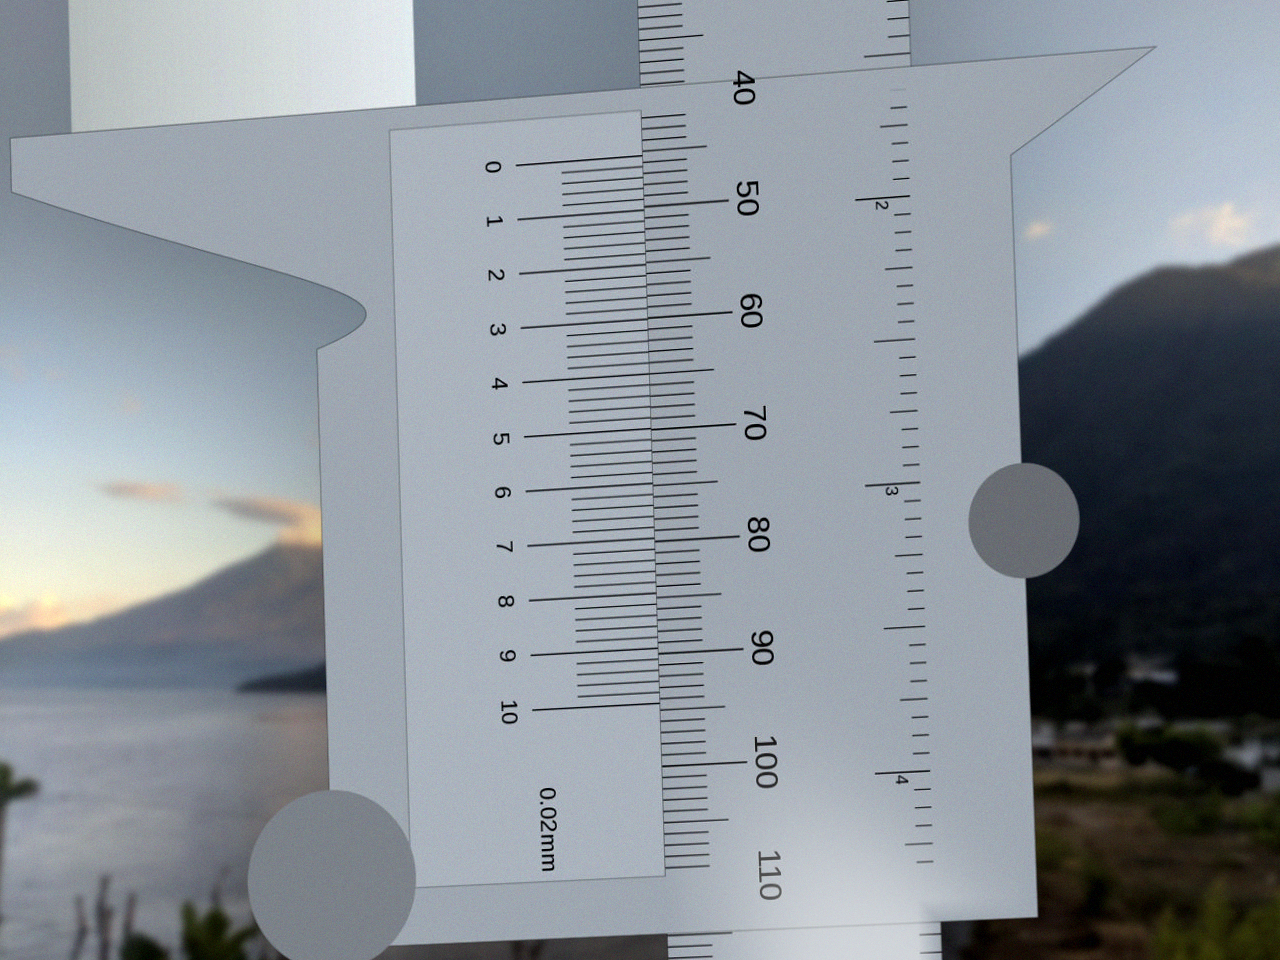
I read 45.4 mm
